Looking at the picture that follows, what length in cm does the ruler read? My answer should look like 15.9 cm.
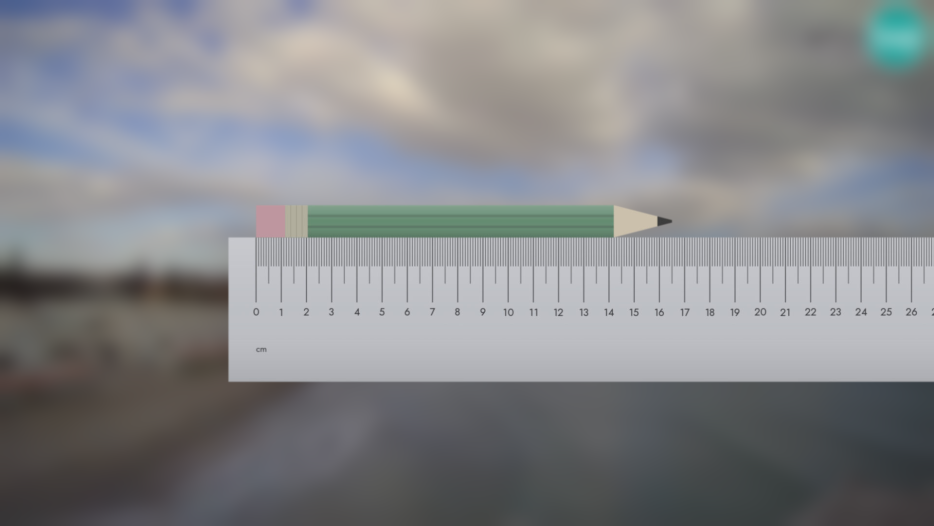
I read 16.5 cm
